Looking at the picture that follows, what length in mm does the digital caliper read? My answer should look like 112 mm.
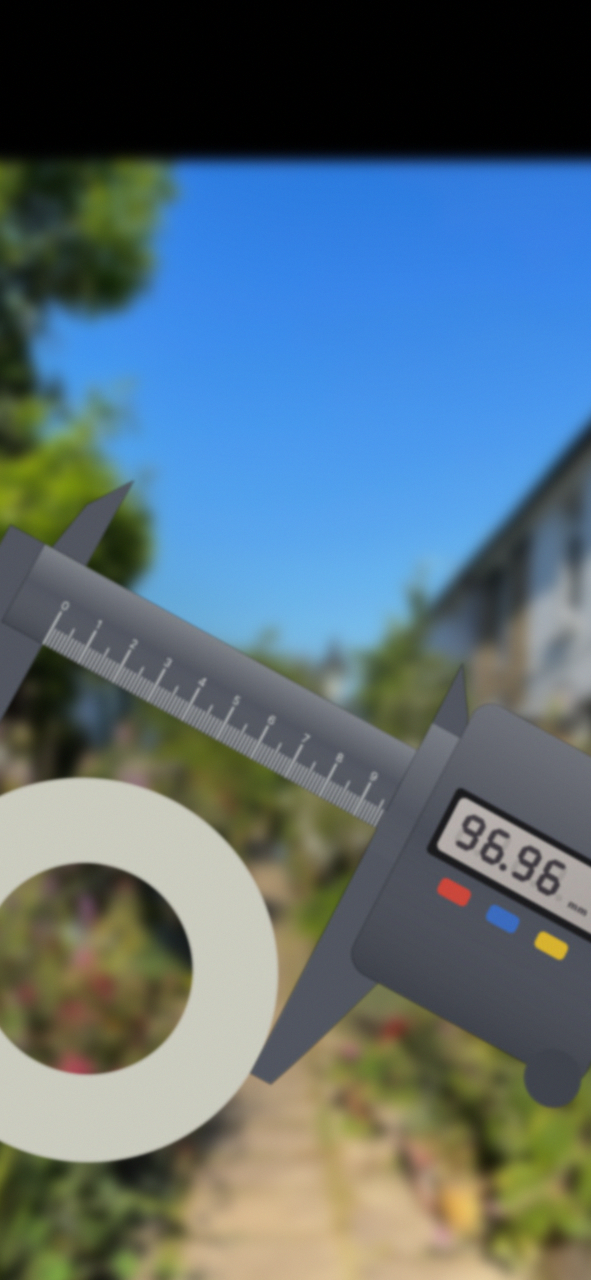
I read 96.96 mm
